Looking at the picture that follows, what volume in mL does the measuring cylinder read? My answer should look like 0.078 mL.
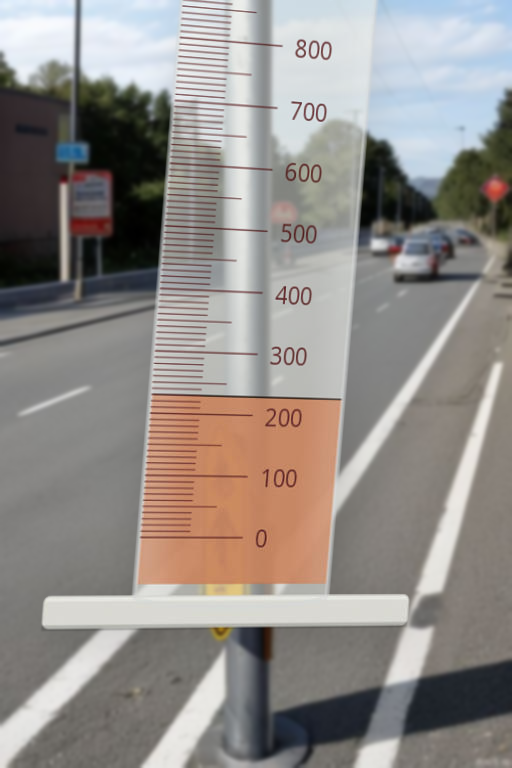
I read 230 mL
